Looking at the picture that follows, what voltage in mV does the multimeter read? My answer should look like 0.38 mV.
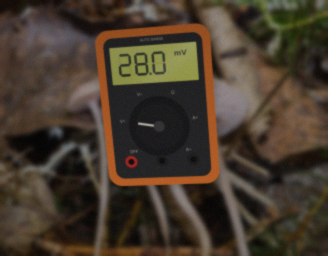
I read 28.0 mV
